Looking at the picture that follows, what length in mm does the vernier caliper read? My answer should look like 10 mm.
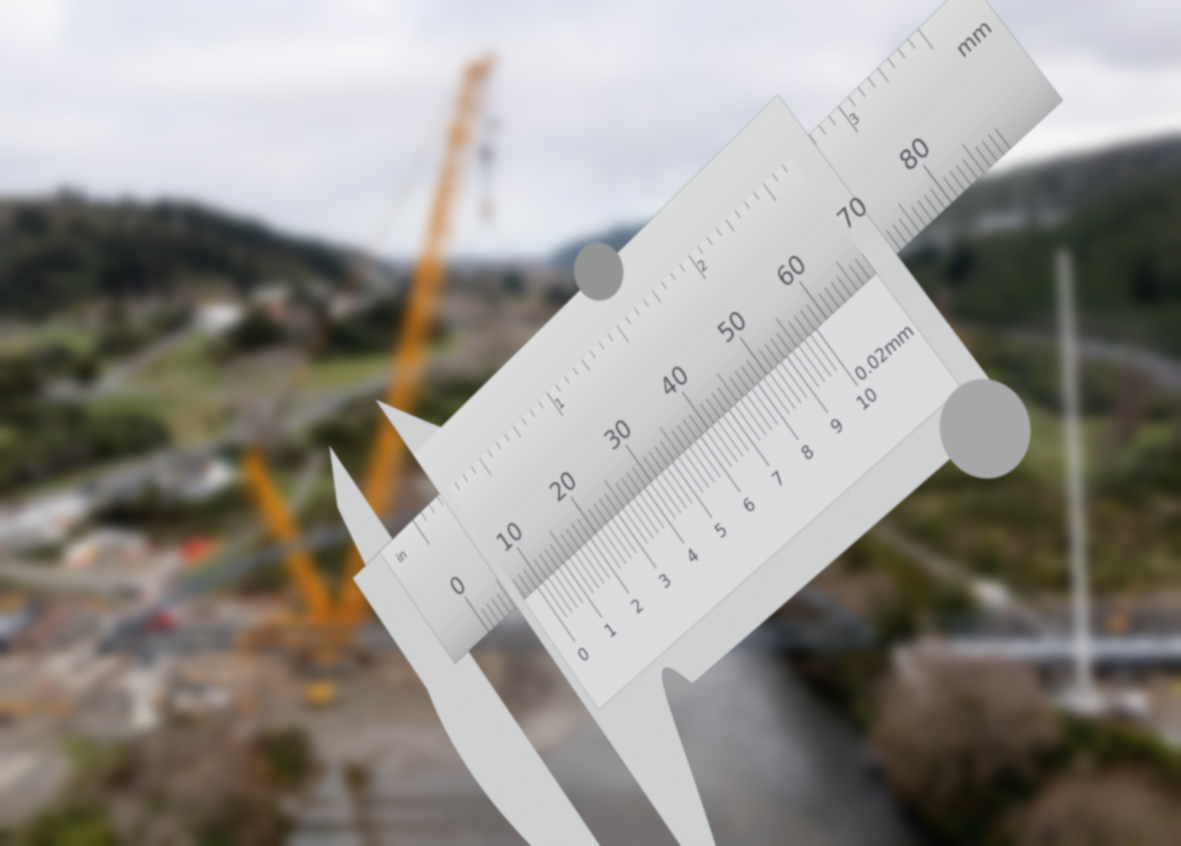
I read 9.2 mm
